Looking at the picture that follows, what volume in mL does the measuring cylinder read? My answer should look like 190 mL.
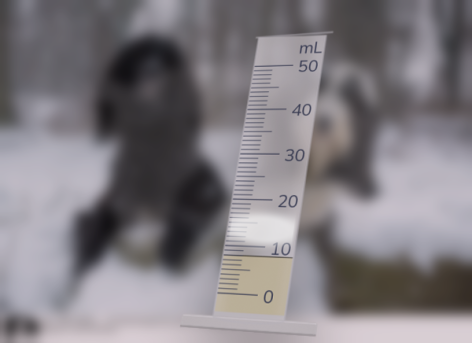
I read 8 mL
